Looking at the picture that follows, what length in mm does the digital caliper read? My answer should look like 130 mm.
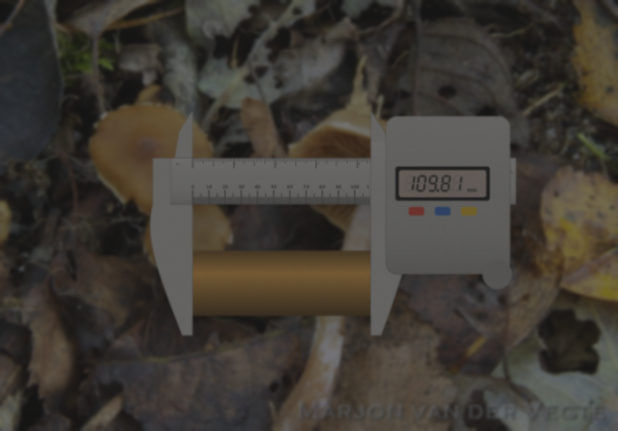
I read 109.81 mm
